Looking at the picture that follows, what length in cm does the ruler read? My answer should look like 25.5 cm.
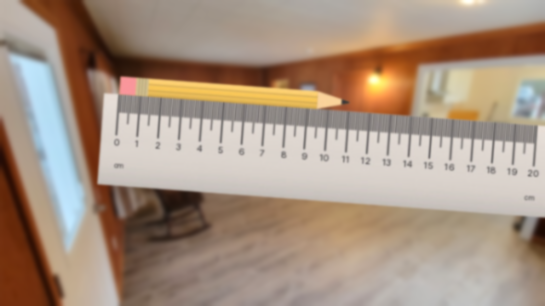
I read 11 cm
